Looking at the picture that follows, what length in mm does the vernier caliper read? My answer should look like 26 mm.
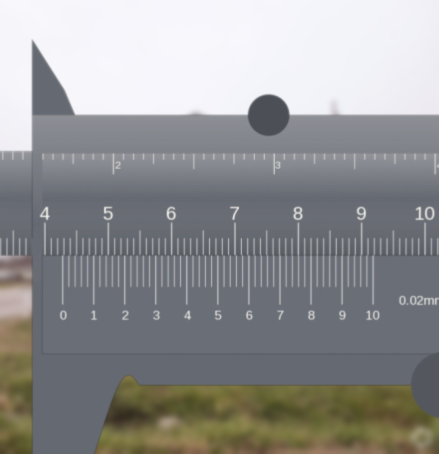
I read 42.8 mm
